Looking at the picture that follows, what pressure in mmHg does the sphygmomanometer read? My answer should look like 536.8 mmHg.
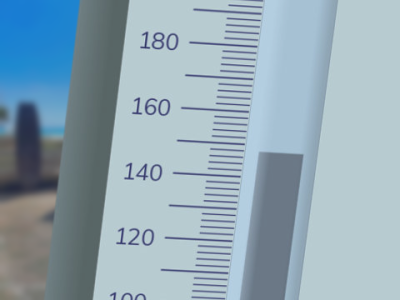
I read 148 mmHg
